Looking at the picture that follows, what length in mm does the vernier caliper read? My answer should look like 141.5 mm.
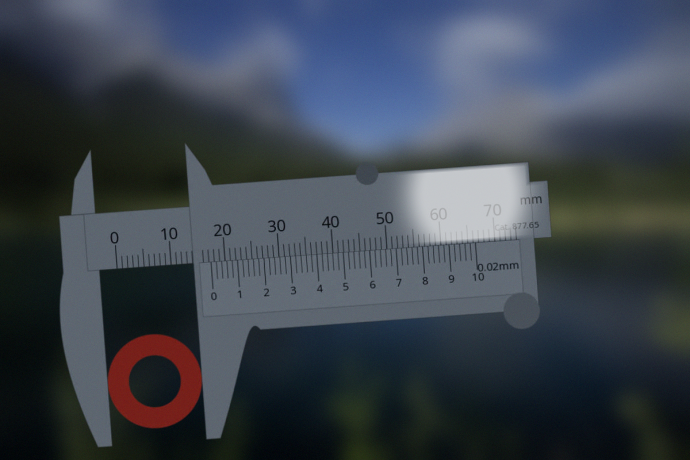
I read 17.4 mm
